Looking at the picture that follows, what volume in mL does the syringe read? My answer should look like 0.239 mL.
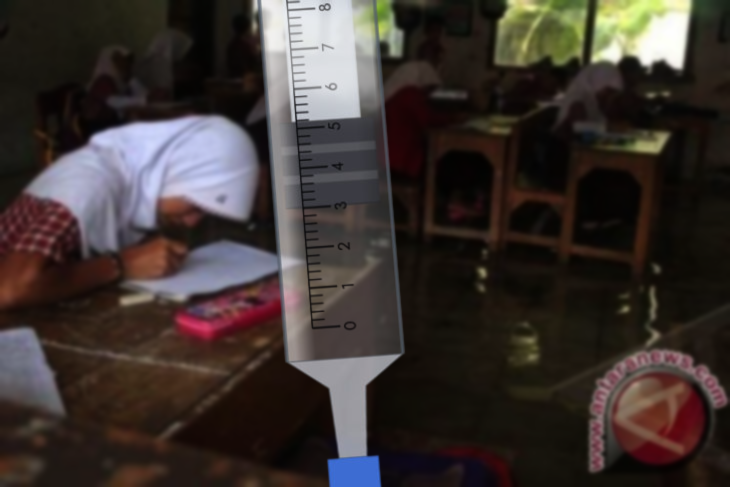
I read 3 mL
